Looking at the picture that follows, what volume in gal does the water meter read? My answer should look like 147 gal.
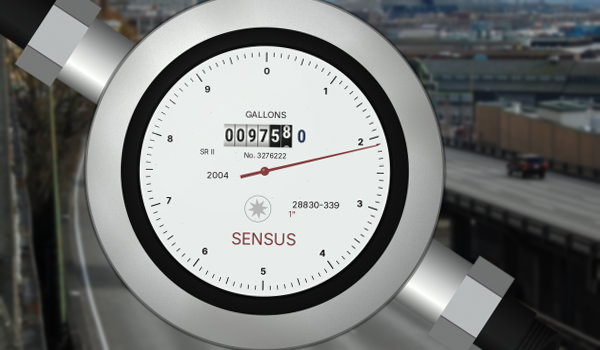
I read 97582.1 gal
